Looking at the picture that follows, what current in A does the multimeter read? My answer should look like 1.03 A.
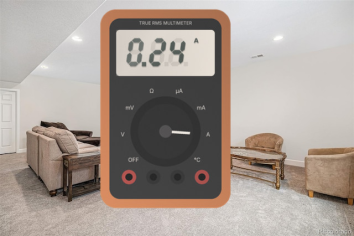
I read 0.24 A
